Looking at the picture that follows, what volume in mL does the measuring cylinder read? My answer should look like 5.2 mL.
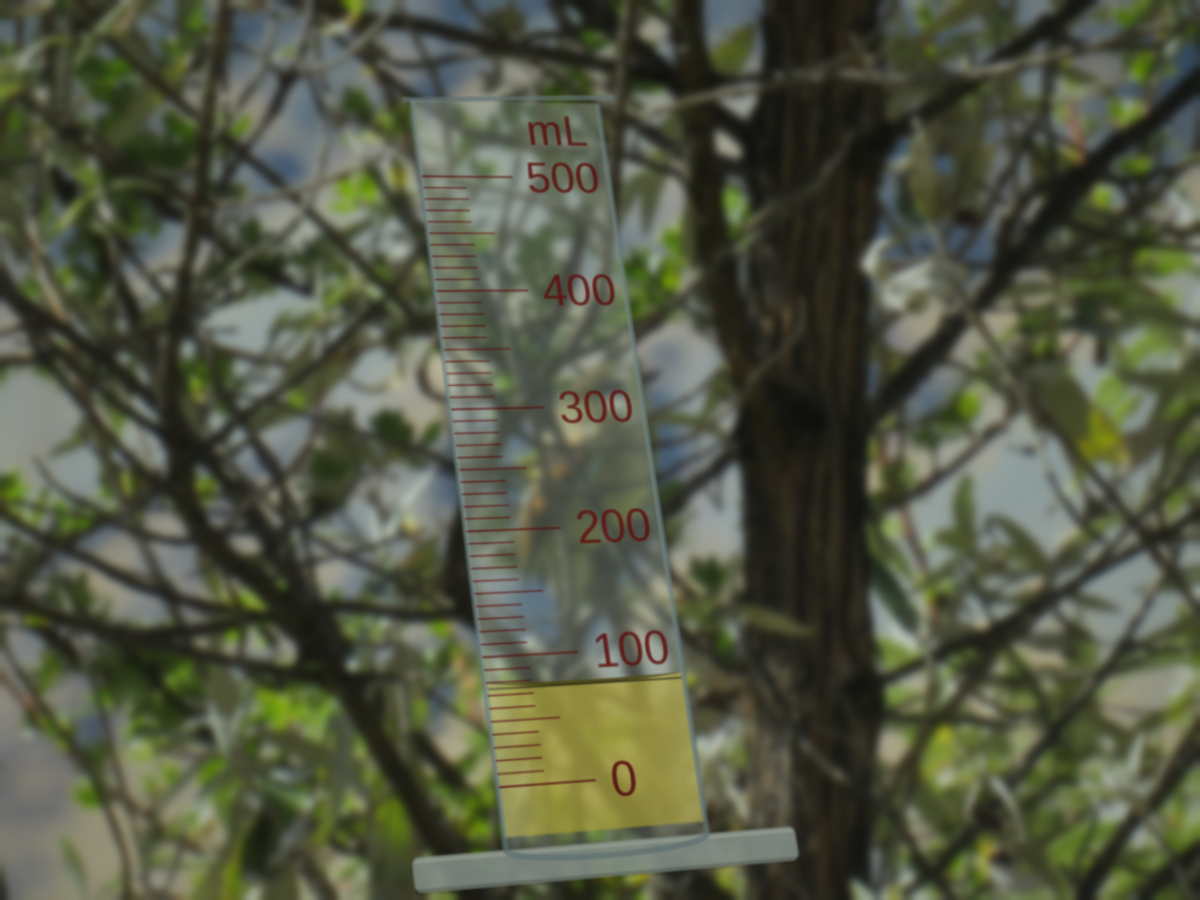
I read 75 mL
